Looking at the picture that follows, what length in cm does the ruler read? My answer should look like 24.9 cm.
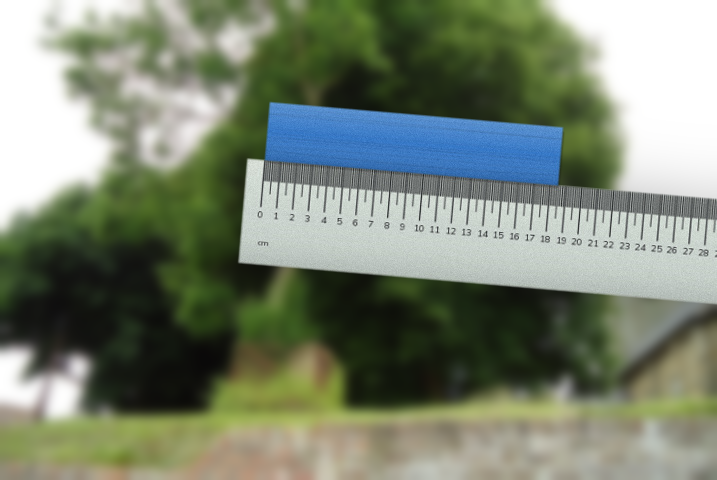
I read 18.5 cm
